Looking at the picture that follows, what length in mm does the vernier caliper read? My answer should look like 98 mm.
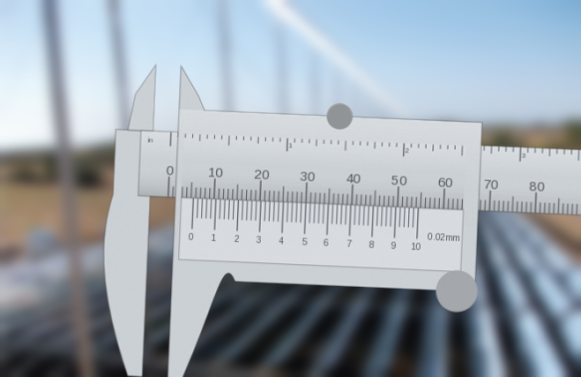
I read 5.5 mm
